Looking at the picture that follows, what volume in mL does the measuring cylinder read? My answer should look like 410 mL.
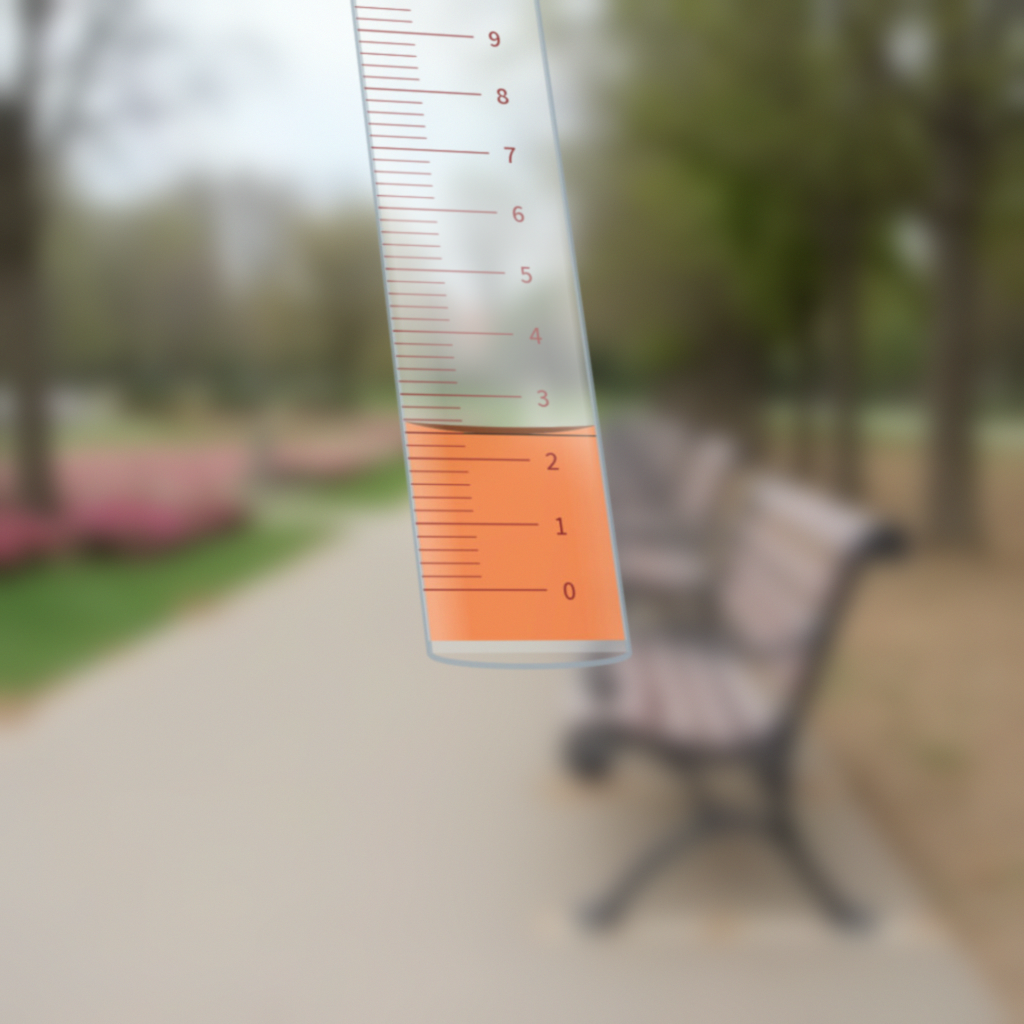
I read 2.4 mL
